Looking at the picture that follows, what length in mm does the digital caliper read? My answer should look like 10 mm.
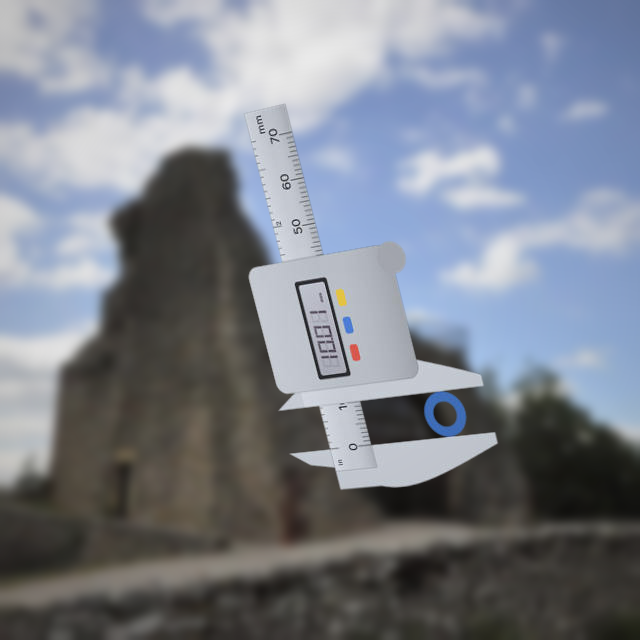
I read 10.01 mm
